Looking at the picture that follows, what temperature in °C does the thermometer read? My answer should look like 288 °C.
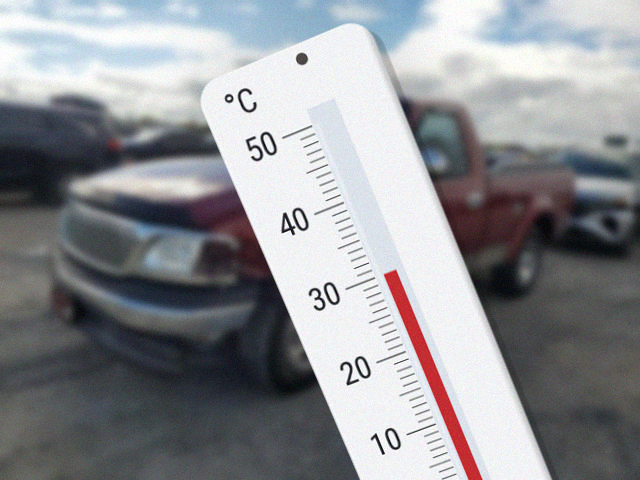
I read 30 °C
